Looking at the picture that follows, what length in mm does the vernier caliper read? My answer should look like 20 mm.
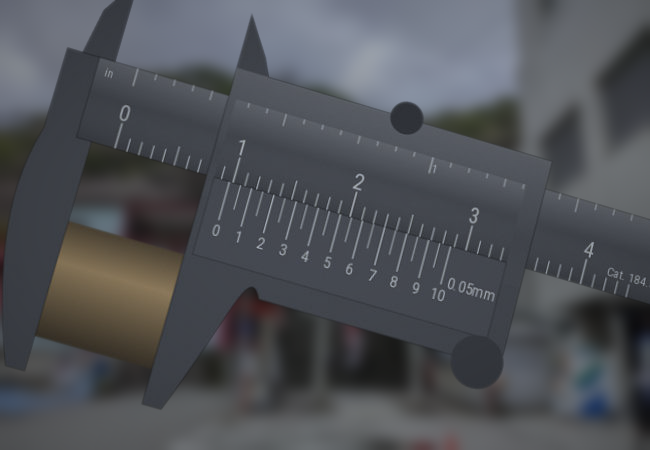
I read 9.7 mm
